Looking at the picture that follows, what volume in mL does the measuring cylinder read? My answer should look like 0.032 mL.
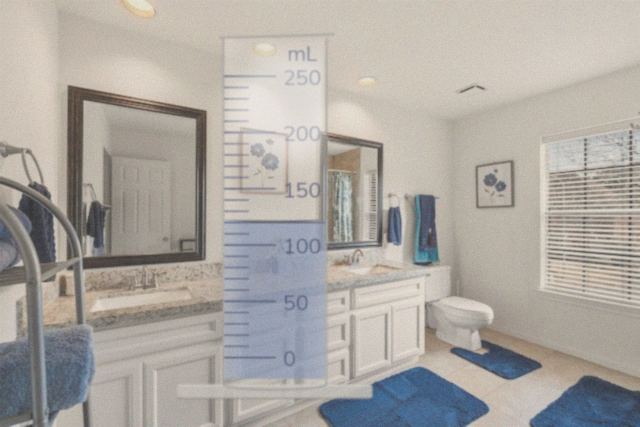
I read 120 mL
